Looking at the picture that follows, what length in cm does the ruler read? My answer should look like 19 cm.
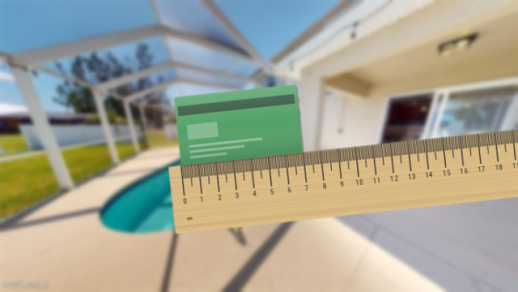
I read 7 cm
